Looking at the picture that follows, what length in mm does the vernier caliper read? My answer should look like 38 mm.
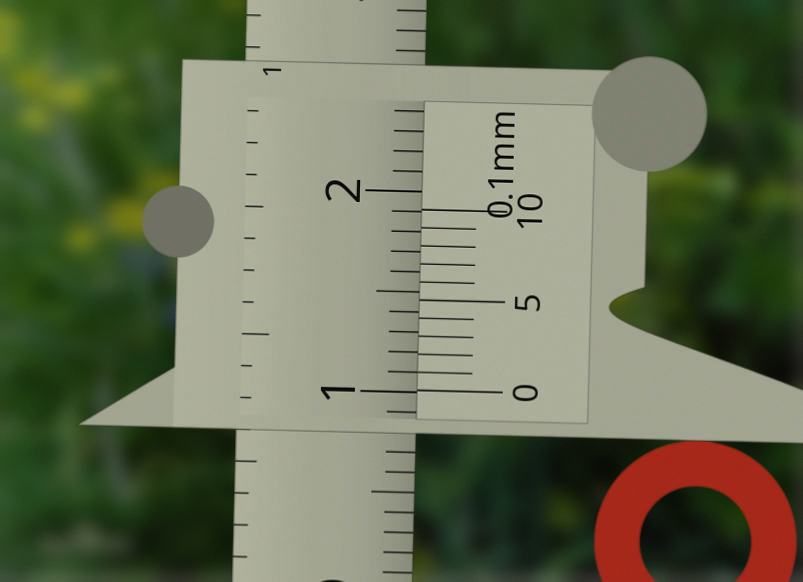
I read 10.1 mm
